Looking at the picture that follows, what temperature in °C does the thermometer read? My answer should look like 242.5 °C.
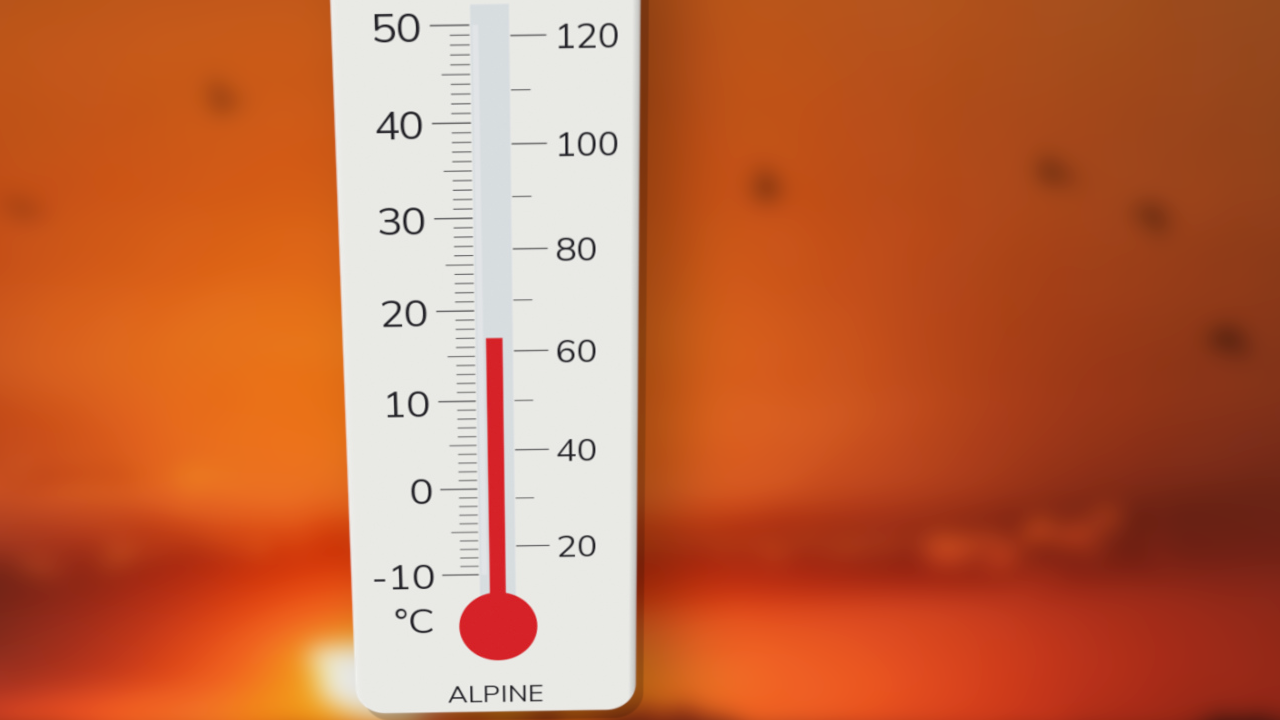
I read 17 °C
